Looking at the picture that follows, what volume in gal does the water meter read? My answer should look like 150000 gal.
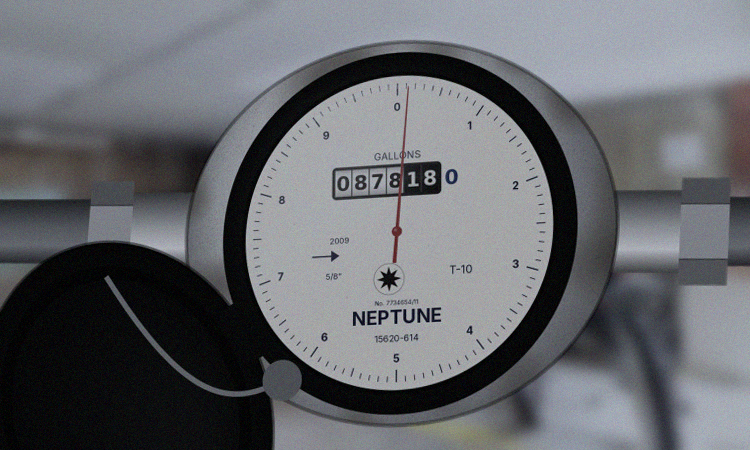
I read 878180.1 gal
